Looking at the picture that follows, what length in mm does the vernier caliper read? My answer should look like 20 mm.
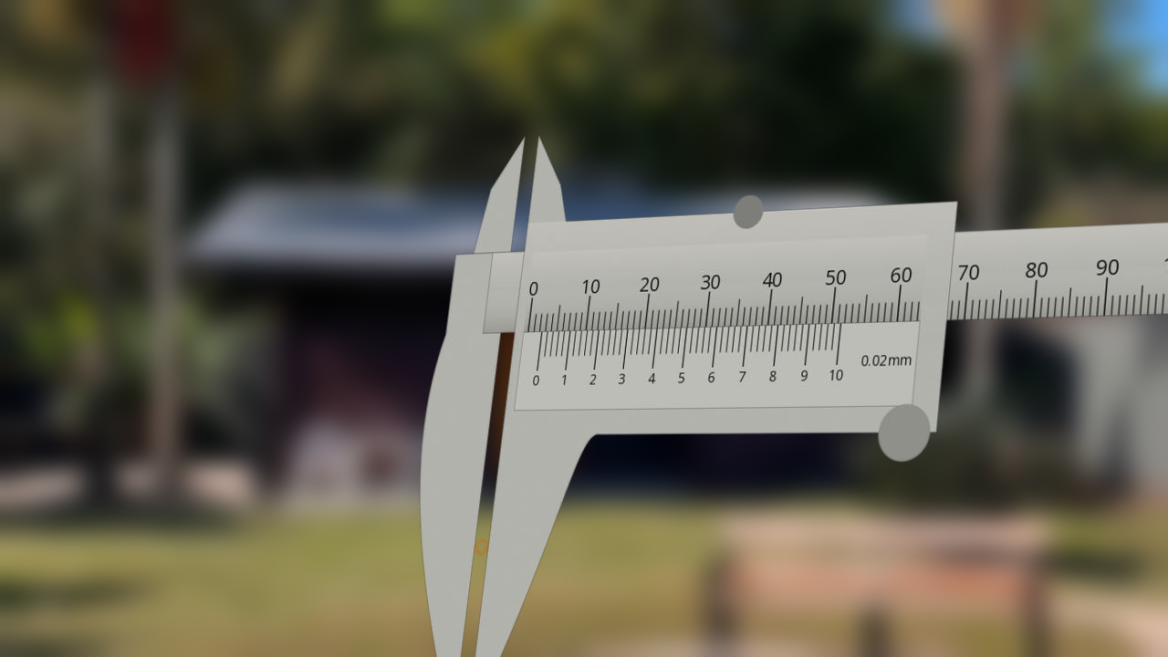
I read 2.4 mm
